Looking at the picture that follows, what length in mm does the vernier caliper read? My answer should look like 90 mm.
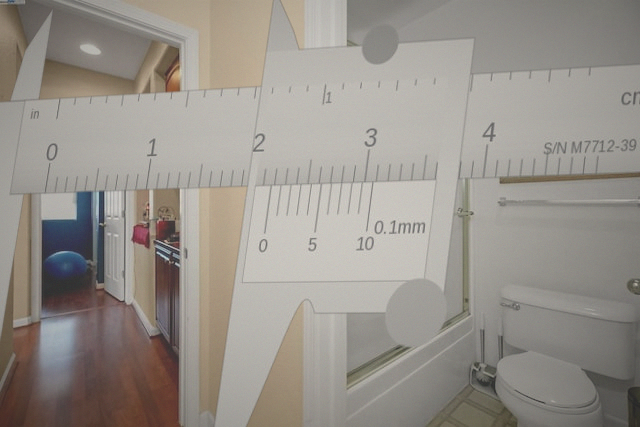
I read 21.7 mm
